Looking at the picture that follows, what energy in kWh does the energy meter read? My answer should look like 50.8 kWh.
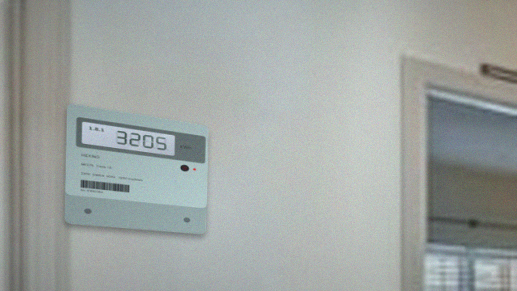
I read 3205 kWh
